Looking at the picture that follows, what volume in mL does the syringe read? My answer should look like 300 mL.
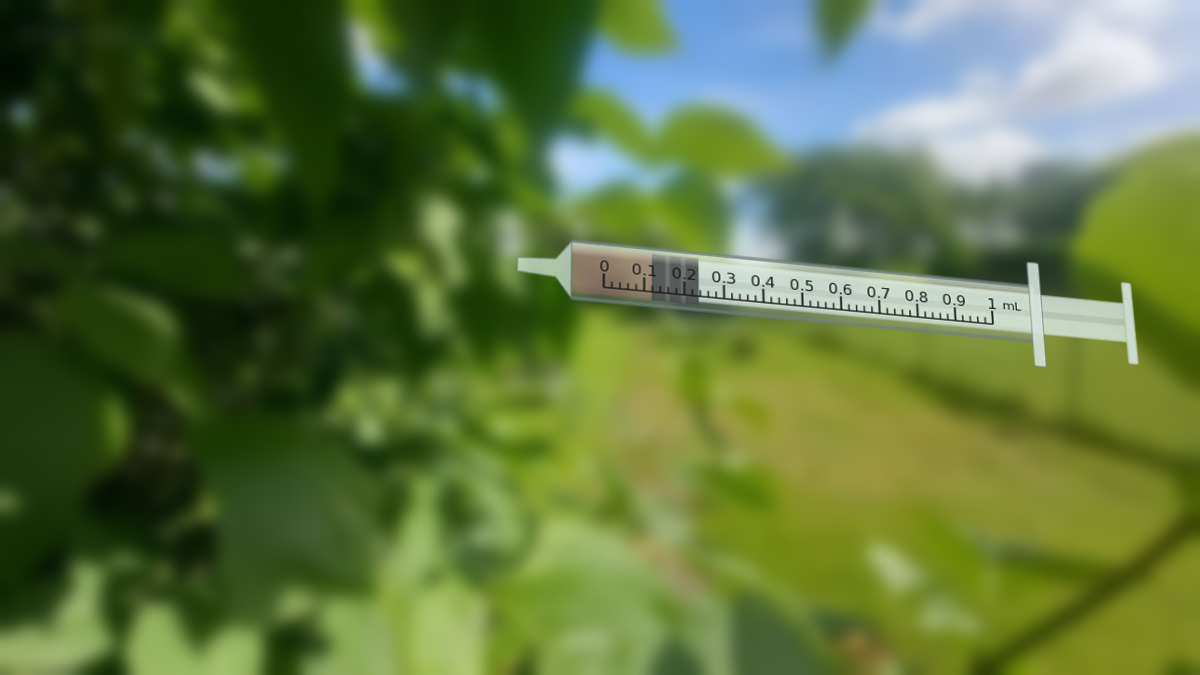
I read 0.12 mL
